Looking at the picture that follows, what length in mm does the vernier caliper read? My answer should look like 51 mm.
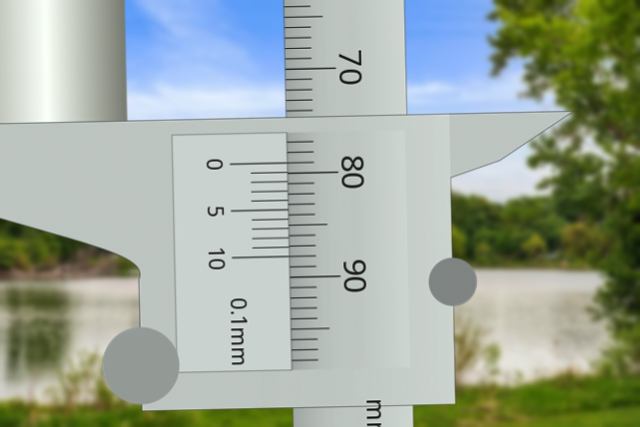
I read 79.0 mm
